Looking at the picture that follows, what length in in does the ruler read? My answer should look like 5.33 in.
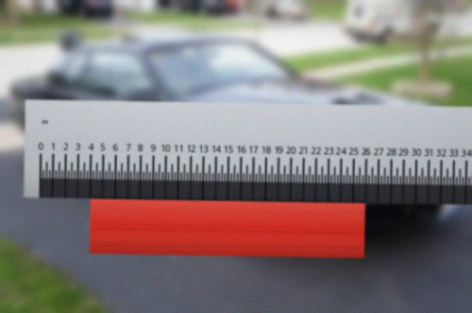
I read 22 in
